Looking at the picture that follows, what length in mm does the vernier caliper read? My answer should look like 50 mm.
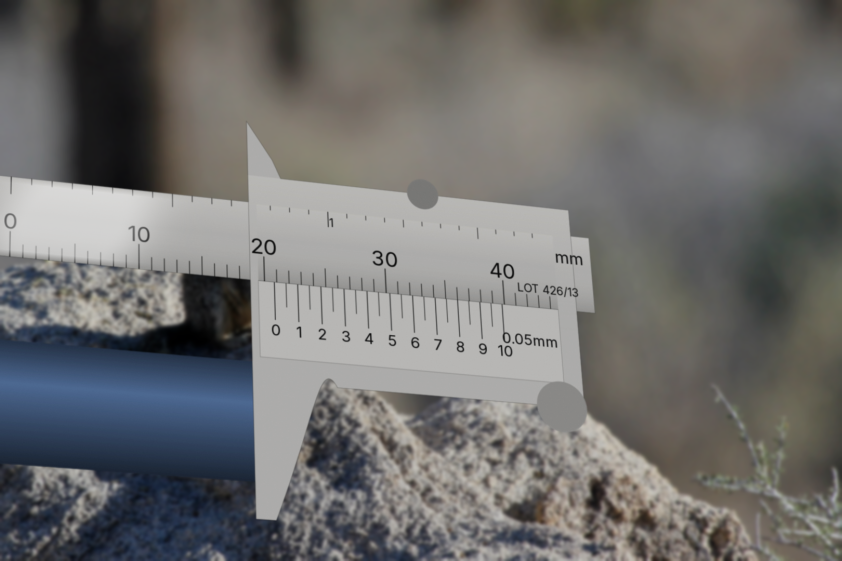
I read 20.8 mm
